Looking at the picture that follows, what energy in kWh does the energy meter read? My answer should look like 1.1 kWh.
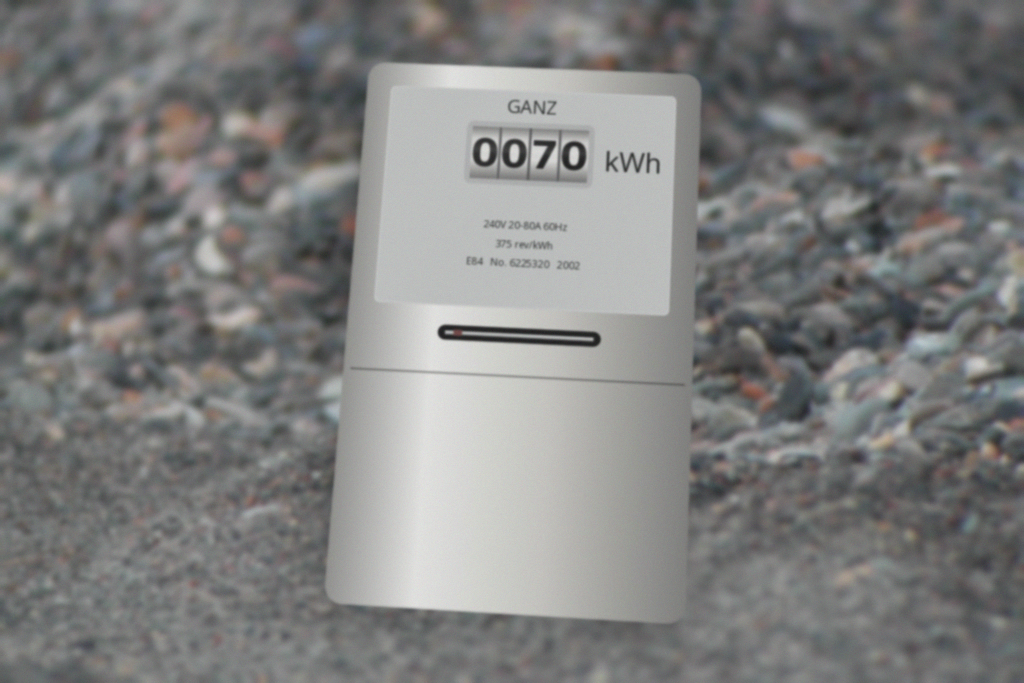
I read 70 kWh
